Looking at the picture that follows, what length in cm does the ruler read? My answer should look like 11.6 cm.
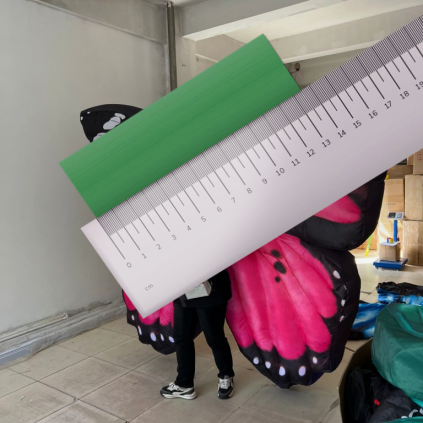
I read 13.5 cm
